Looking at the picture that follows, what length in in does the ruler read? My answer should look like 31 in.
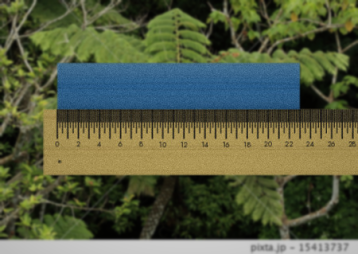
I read 23 in
